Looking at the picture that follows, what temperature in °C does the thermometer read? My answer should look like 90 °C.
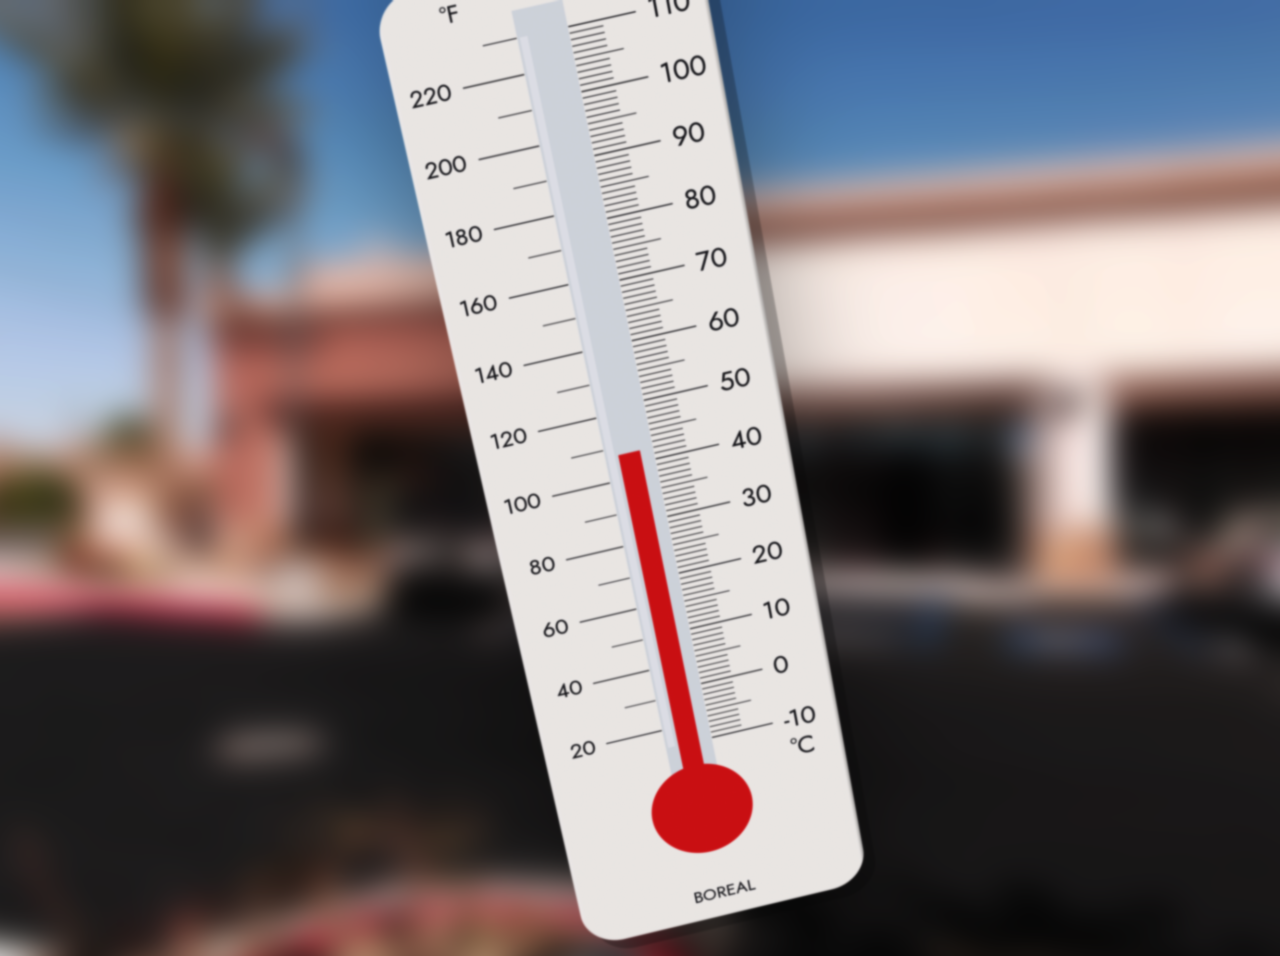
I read 42 °C
